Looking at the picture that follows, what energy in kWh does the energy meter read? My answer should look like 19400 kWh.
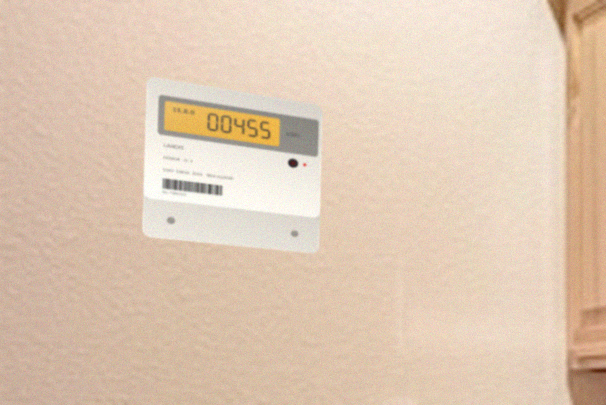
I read 455 kWh
